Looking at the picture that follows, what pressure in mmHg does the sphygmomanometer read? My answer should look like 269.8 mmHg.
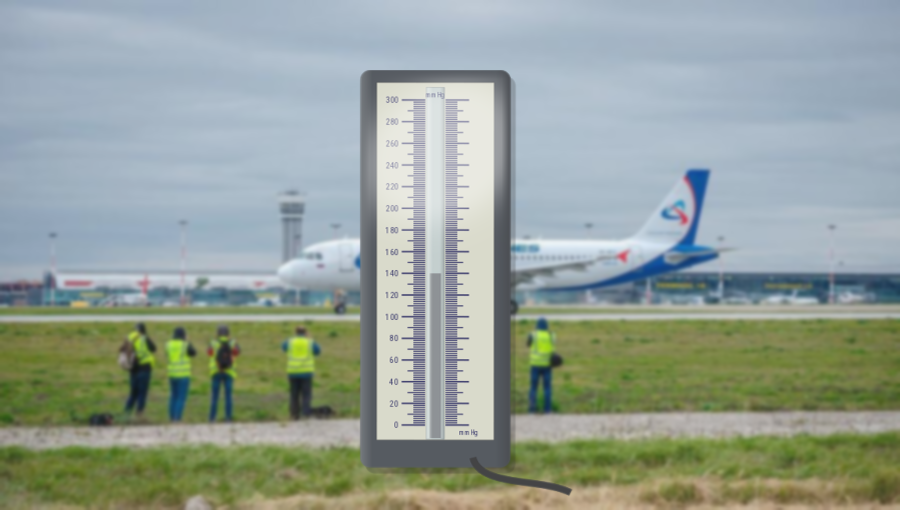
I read 140 mmHg
